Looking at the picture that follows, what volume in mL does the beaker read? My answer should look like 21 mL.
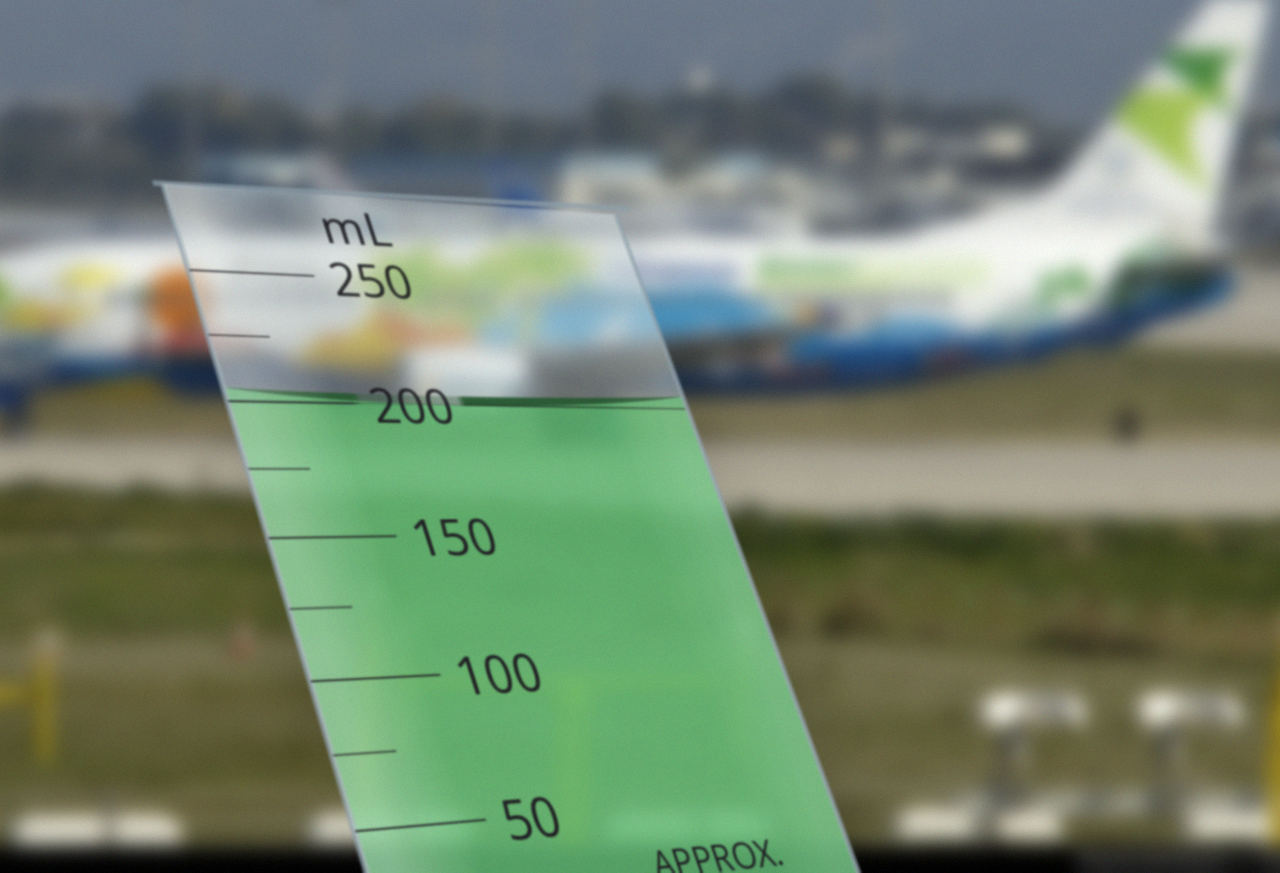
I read 200 mL
